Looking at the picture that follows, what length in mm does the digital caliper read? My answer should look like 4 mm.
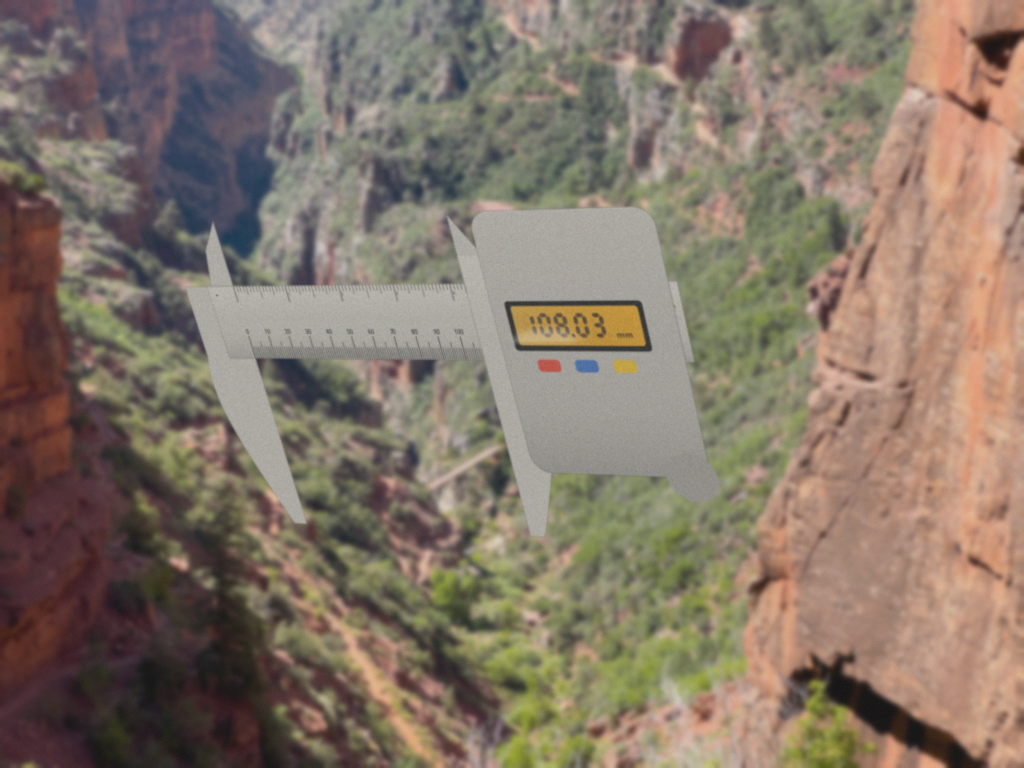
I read 108.03 mm
